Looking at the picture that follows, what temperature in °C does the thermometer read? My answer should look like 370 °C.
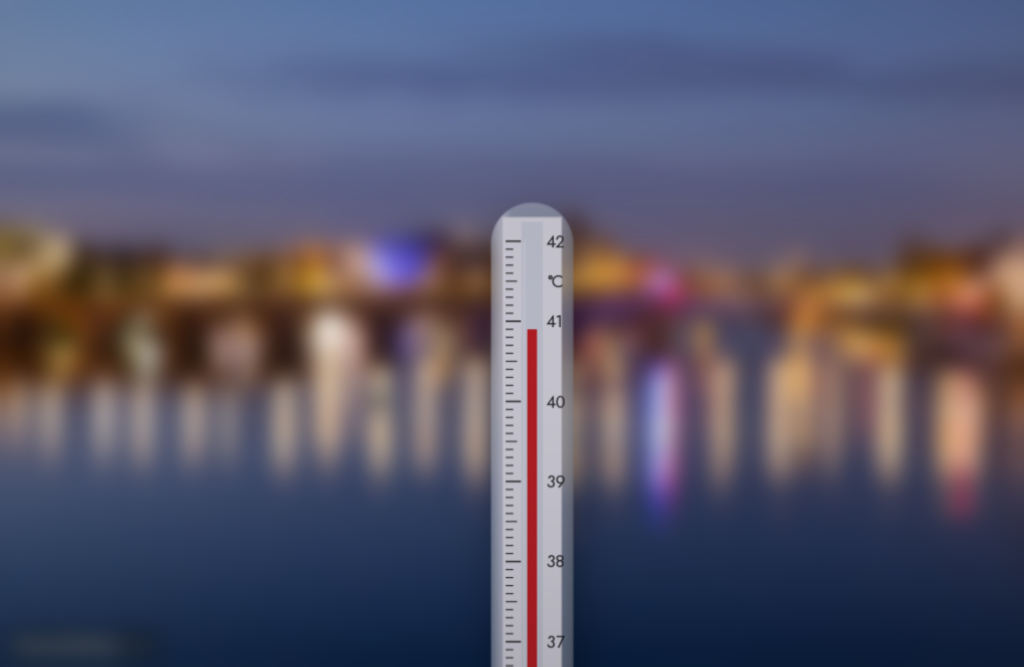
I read 40.9 °C
